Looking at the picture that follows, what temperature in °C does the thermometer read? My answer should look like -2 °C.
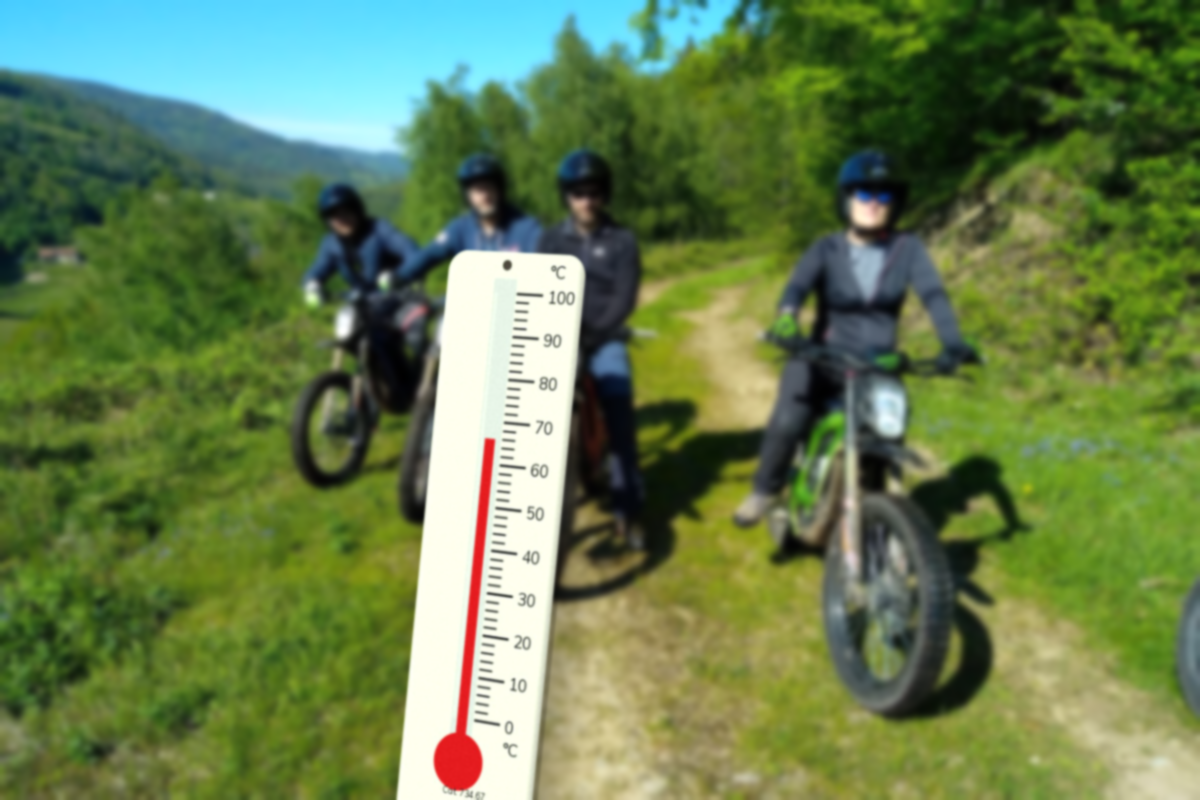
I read 66 °C
